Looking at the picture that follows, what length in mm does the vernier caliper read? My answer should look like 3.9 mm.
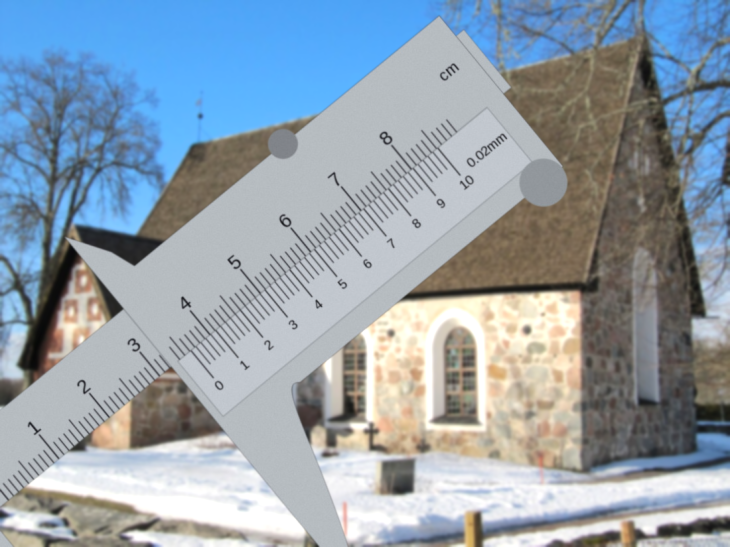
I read 36.2 mm
